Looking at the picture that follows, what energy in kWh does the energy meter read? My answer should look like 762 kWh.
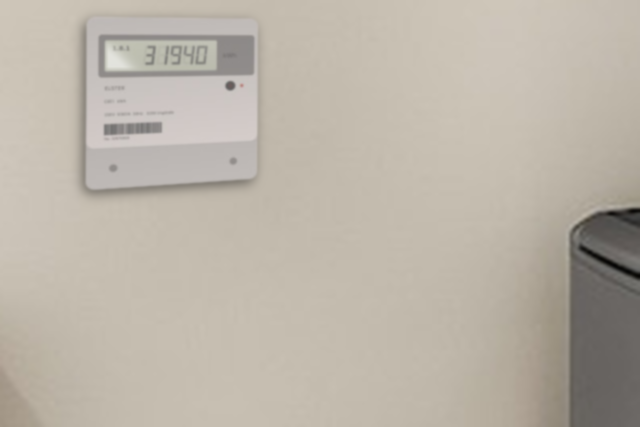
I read 31940 kWh
